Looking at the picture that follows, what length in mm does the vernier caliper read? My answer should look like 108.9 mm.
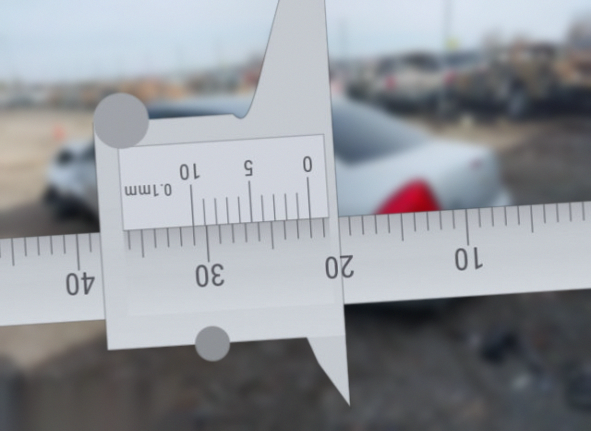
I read 22.0 mm
